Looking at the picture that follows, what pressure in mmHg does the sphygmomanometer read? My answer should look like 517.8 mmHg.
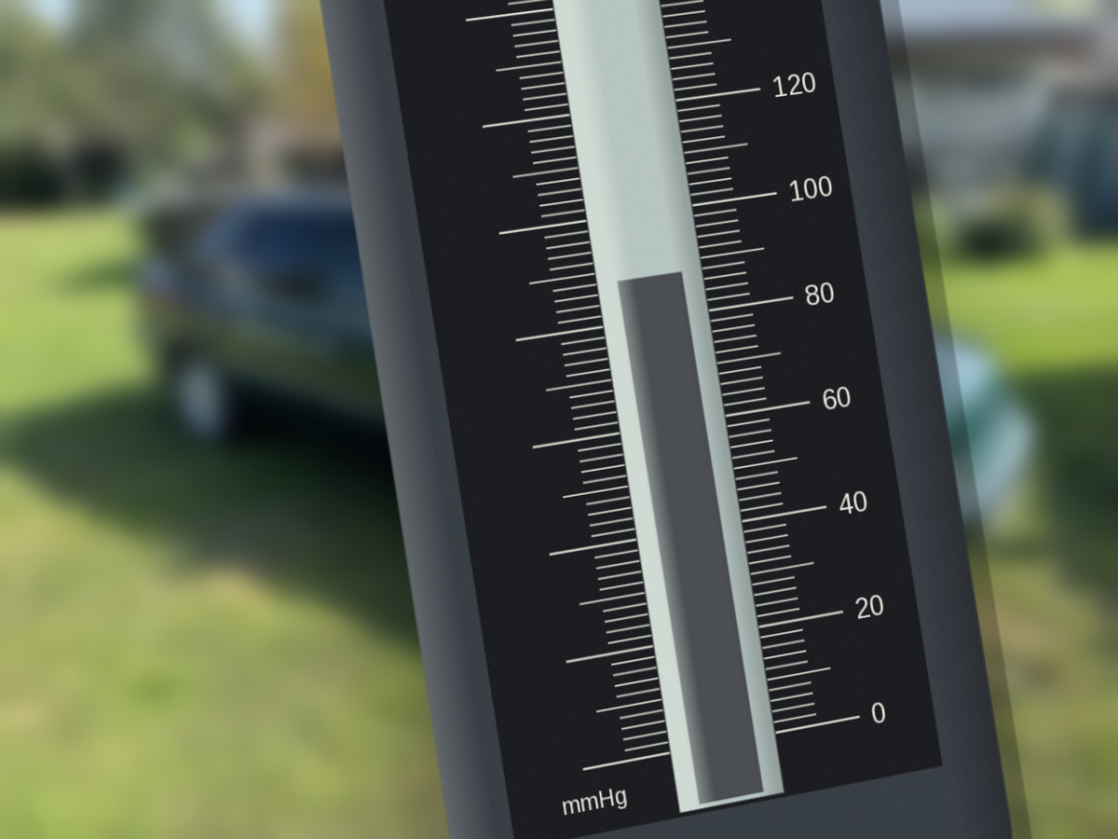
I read 88 mmHg
